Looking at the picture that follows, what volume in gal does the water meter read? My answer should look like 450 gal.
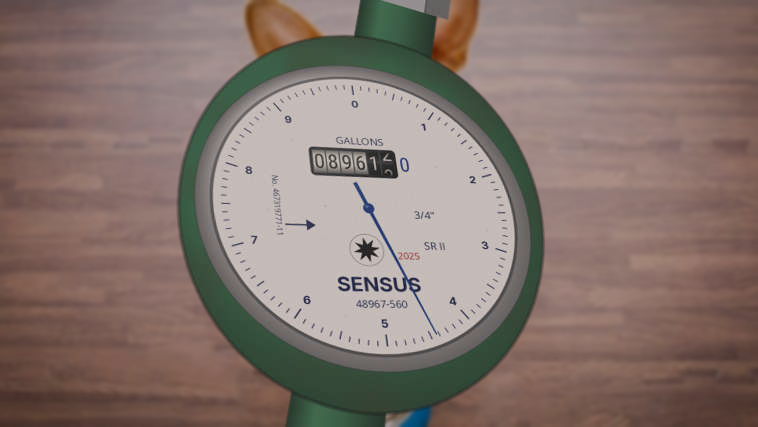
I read 896124.4 gal
